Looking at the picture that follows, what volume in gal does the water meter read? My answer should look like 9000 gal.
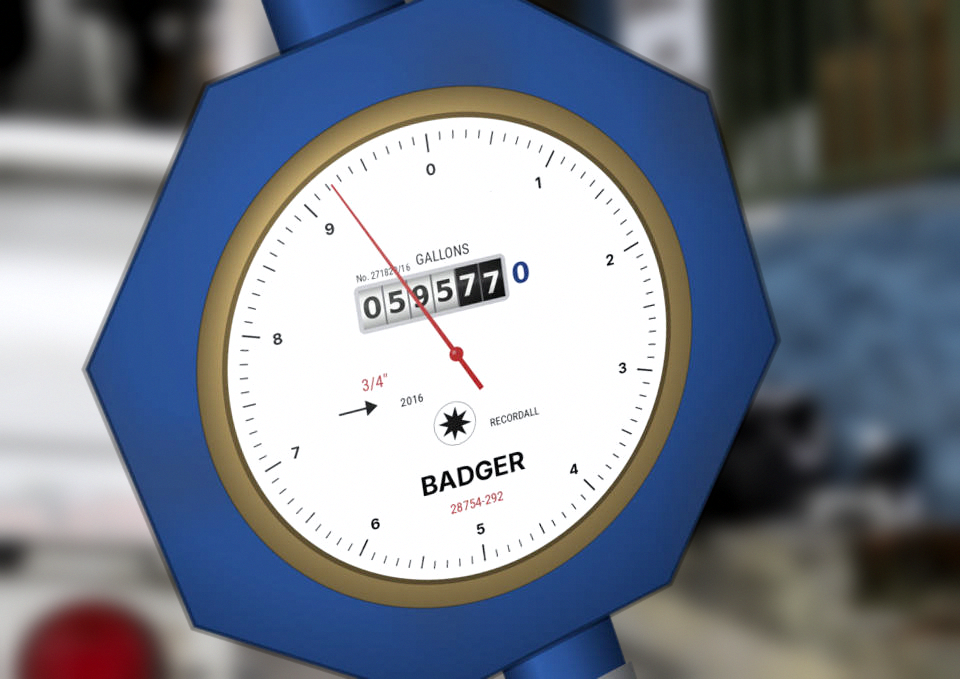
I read 595769.2 gal
